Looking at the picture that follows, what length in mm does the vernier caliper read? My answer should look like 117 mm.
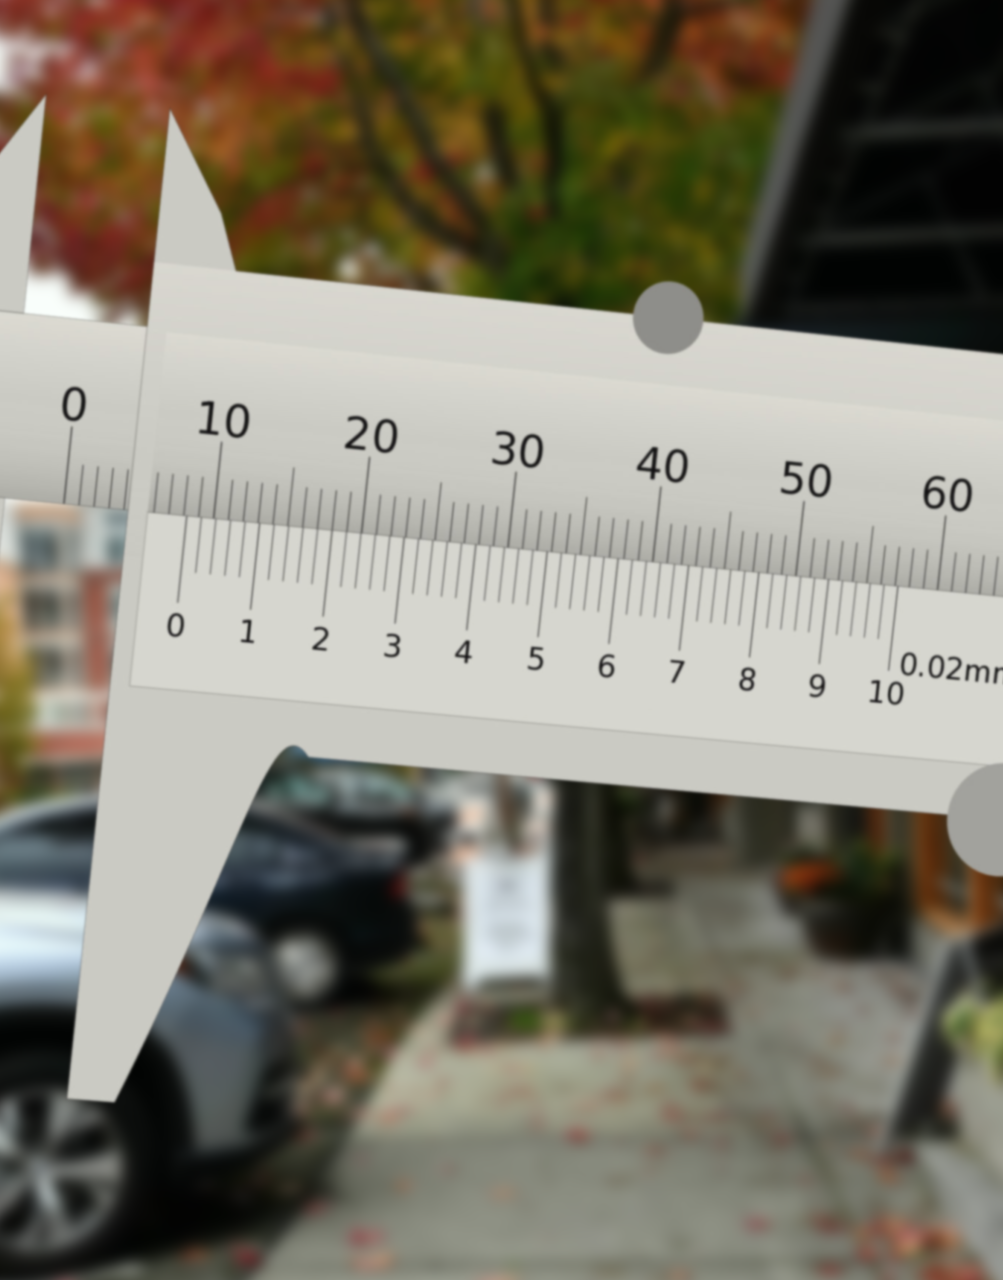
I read 8.2 mm
